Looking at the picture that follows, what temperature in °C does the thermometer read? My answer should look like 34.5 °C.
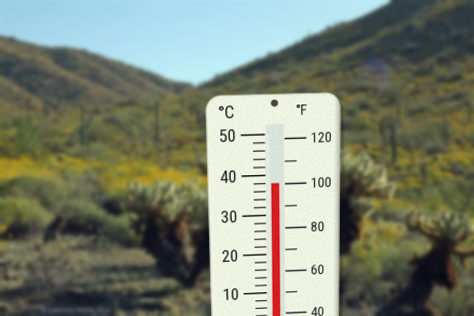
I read 38 °C
